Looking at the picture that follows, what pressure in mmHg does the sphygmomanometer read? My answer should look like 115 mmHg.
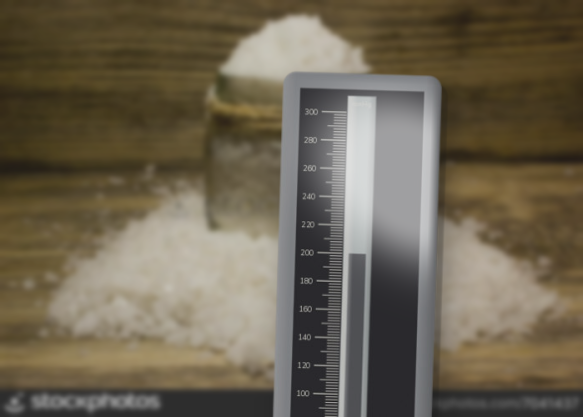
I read 200 mmHg
